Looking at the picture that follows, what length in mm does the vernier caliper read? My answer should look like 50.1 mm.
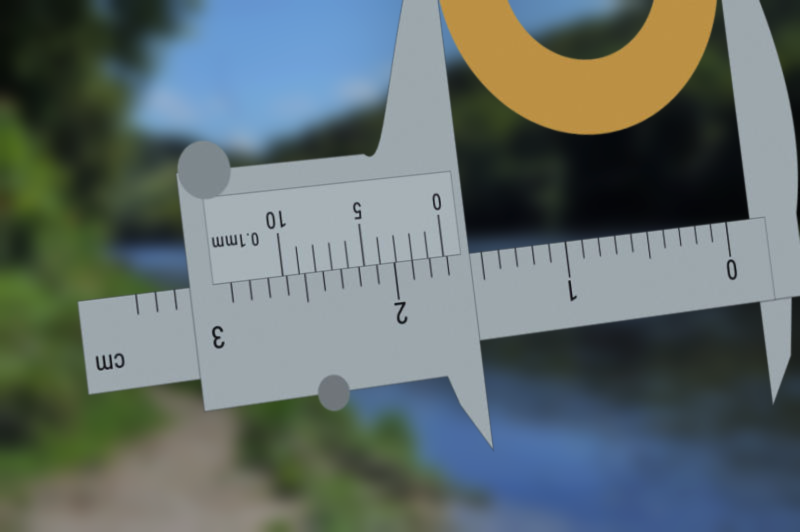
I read 17.2 mm
